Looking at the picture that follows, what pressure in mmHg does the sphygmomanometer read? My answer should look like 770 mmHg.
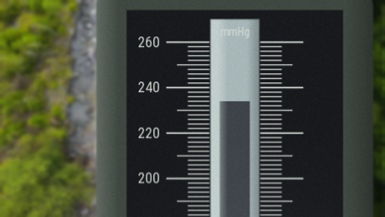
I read 234 mmHg
